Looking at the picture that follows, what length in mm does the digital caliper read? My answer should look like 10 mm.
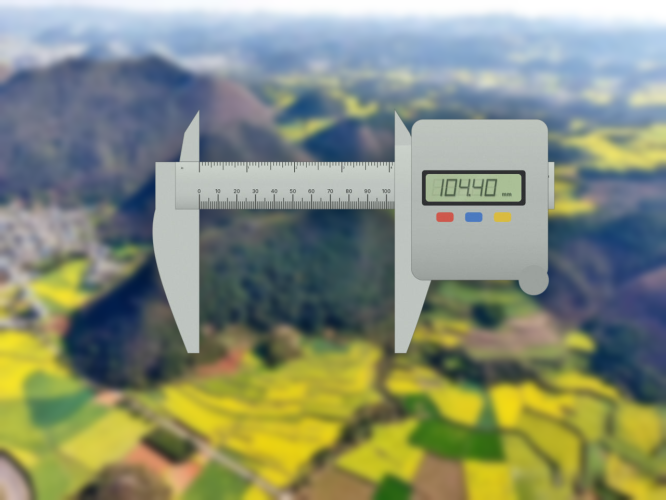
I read 104.40 mm
